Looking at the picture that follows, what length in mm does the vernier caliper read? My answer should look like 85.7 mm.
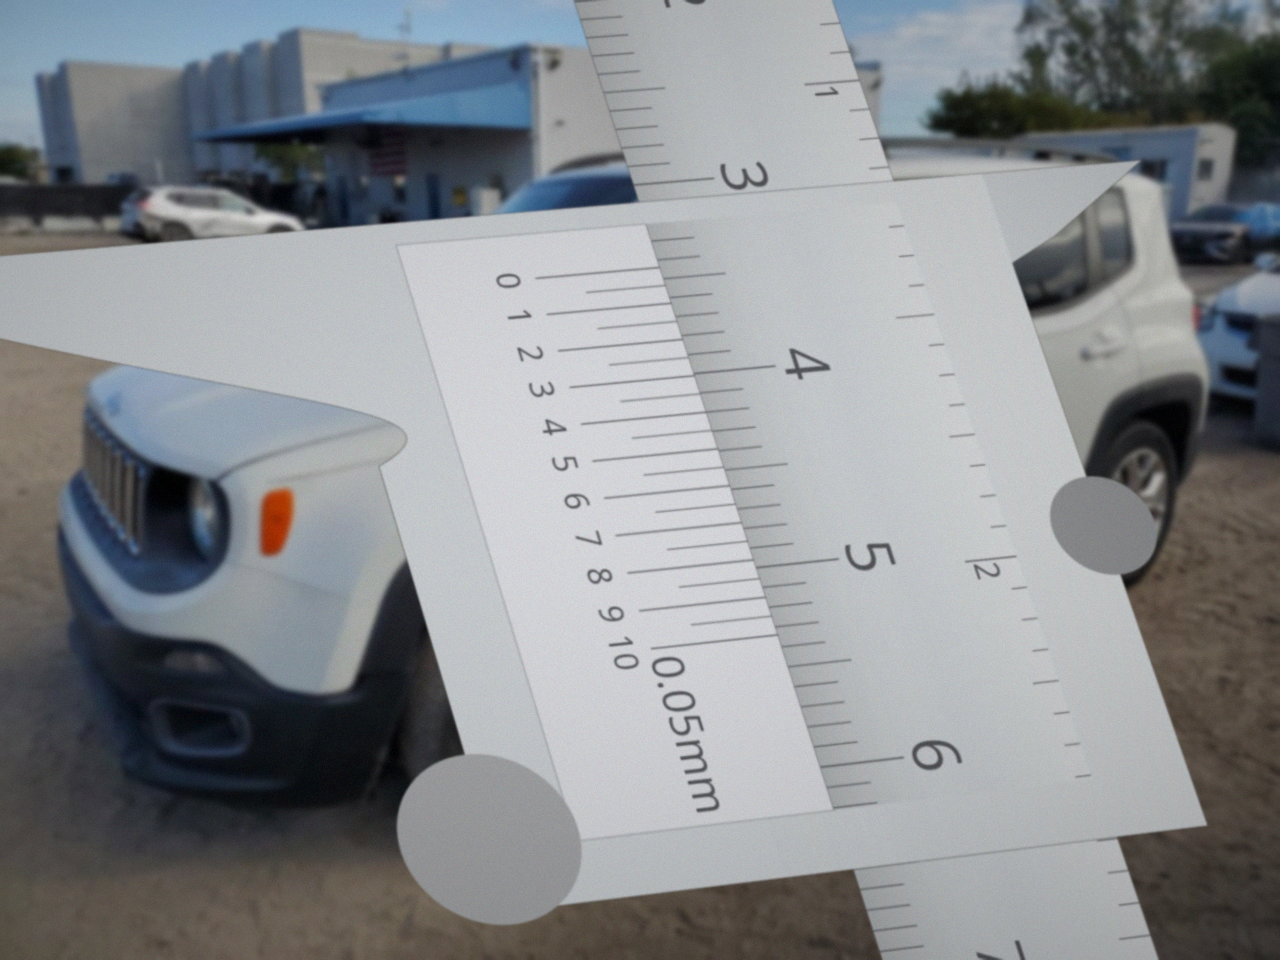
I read 34.4 mm
